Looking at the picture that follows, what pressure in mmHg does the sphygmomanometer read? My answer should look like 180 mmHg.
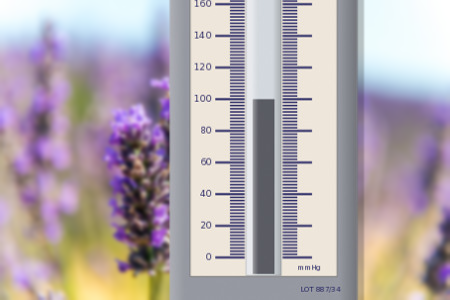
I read 100 mmHg
